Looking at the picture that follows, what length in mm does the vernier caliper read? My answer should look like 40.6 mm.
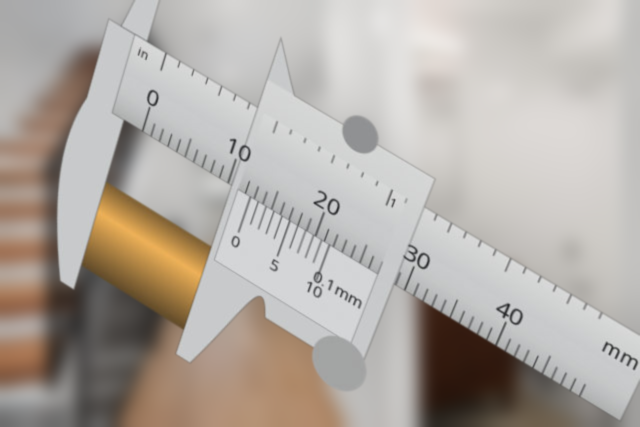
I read 12.6 mm
